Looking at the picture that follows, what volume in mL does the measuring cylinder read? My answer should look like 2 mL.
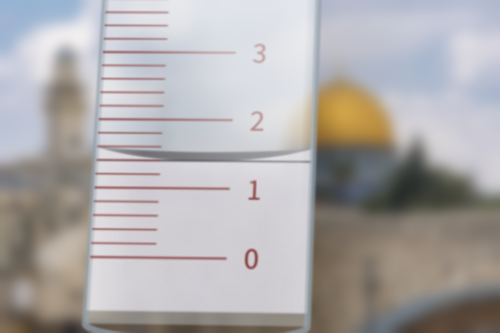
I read 1.4 mL
